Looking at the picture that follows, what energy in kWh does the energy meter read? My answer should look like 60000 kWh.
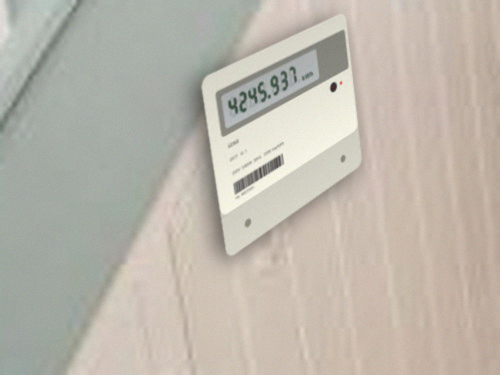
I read 4245.937 kWh
